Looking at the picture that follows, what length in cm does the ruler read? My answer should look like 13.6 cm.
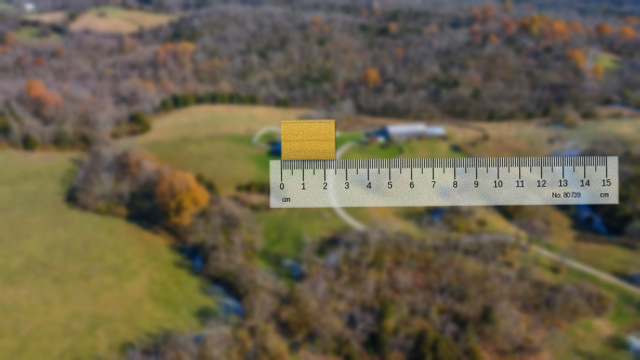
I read 2.5 cm
